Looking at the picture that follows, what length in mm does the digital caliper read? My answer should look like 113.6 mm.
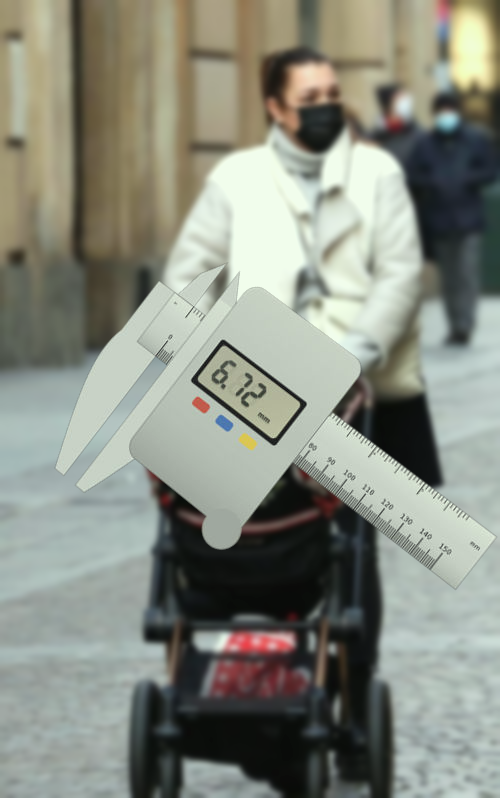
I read 6.72 mm
